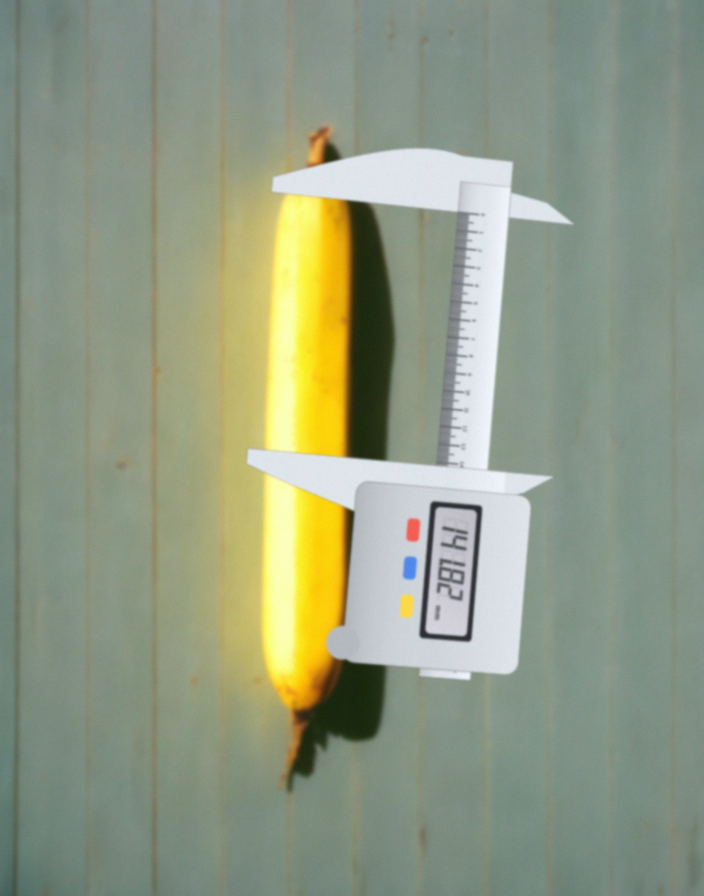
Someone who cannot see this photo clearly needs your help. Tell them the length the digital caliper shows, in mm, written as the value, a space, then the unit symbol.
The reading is 141.82 mm
